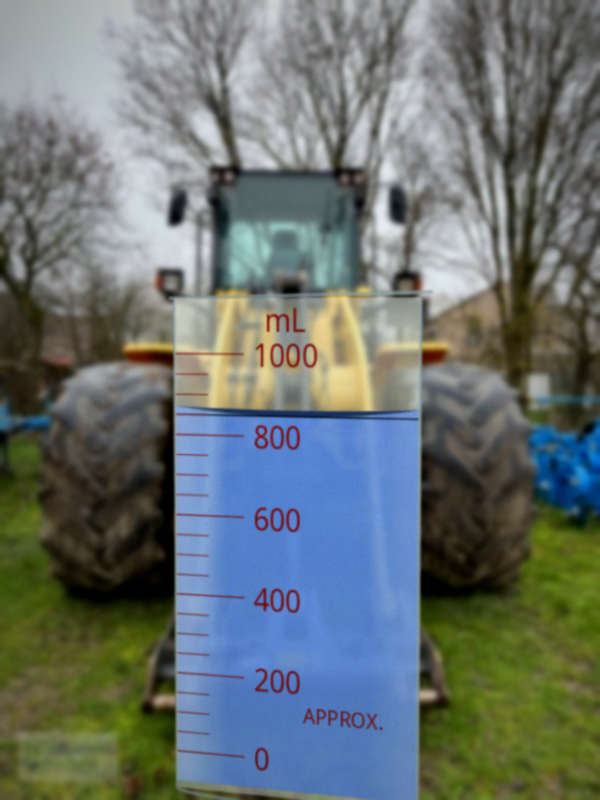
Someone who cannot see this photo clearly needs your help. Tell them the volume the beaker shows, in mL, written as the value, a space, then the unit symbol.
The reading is 850 mL
